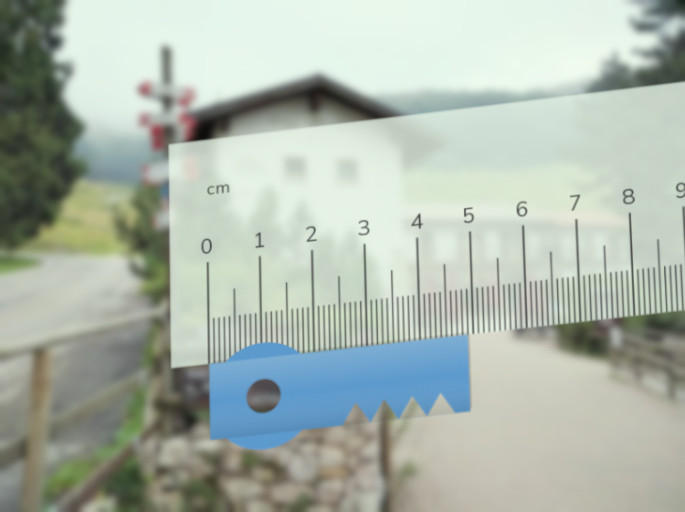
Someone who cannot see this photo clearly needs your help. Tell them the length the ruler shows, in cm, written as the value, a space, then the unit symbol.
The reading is 4.9 cm
